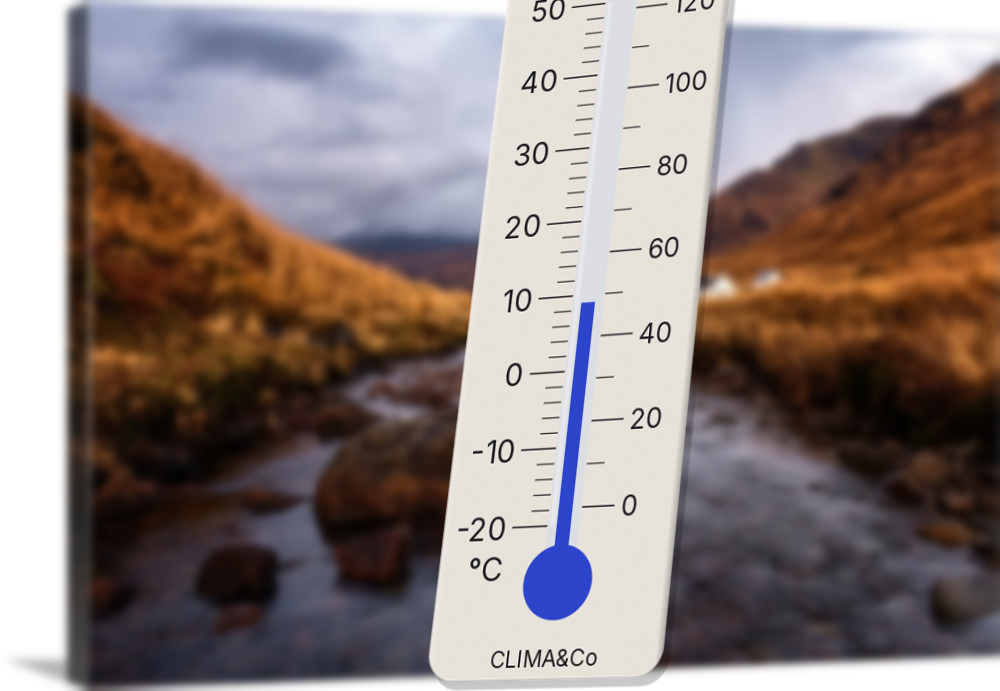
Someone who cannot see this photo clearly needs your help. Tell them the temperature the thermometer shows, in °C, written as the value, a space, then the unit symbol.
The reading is 9 °C
